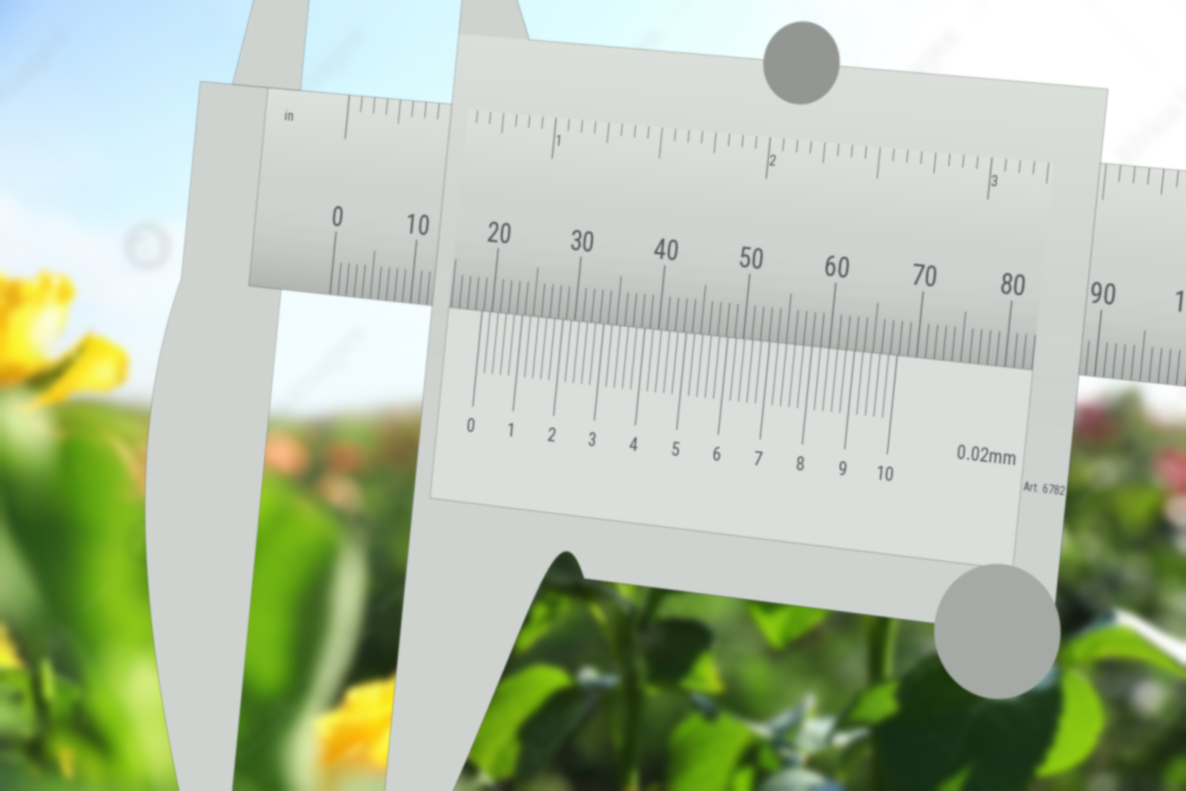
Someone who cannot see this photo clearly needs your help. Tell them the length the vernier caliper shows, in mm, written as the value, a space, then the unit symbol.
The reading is 18.8 mm
